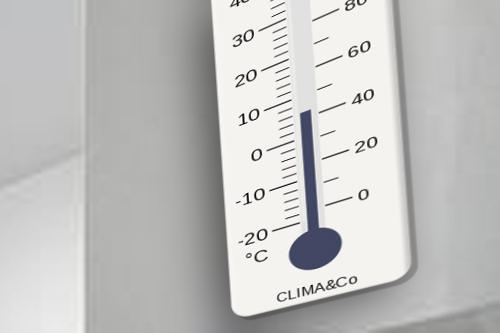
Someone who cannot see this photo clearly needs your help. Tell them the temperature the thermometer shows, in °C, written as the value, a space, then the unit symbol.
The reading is 6 °C
